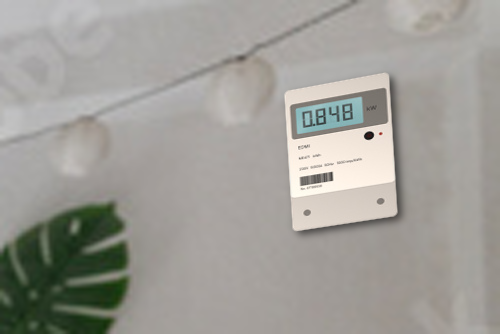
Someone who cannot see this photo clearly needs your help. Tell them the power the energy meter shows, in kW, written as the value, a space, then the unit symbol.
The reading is 0.848 kW
